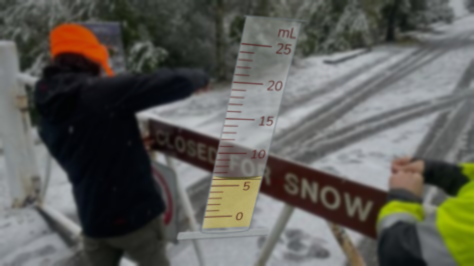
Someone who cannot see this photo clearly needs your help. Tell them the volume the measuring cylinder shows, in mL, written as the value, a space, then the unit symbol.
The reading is 6 mL
